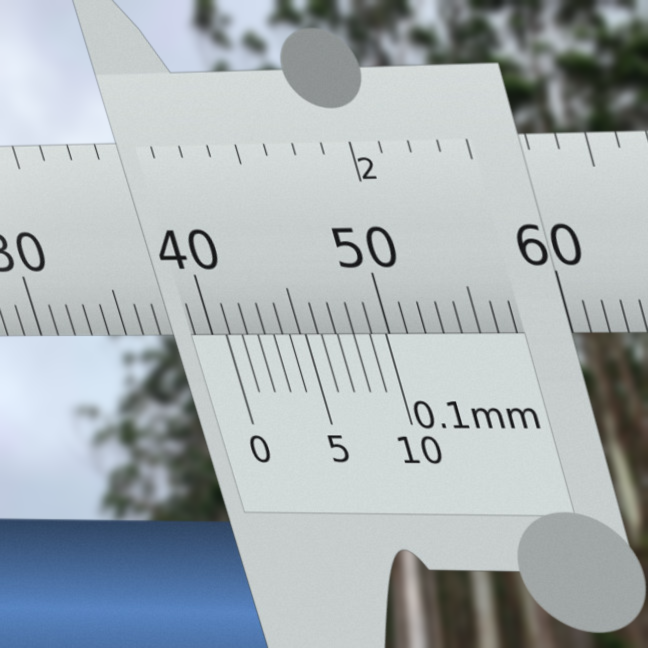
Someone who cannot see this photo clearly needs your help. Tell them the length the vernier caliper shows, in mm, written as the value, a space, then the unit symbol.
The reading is 40.8 mm
